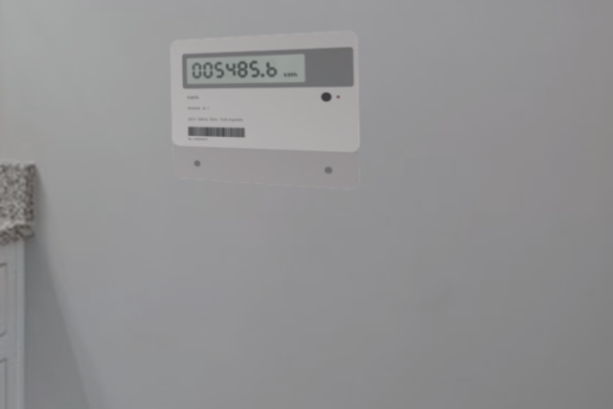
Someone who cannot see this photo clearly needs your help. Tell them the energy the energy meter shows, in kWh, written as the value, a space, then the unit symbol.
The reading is 5485.6 kWh
